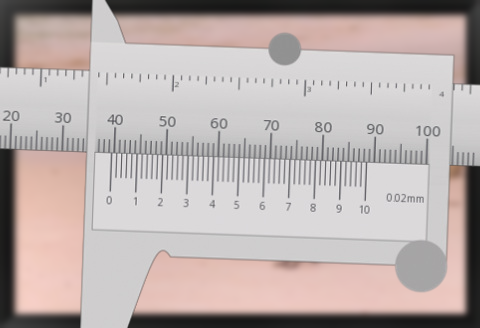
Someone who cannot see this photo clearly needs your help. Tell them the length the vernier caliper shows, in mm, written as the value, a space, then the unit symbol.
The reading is 39.5 mm
